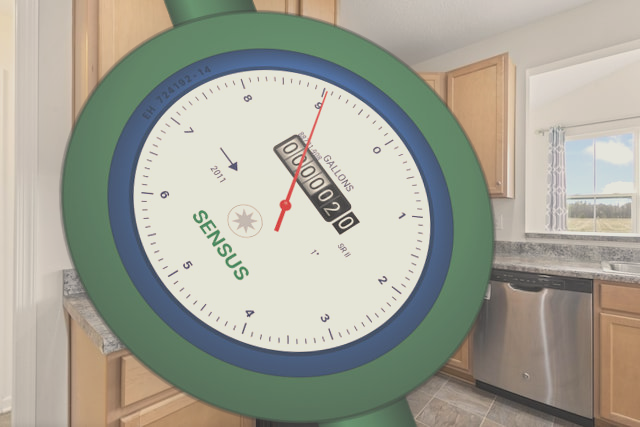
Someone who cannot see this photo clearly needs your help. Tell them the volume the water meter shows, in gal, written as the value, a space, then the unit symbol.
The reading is 19.0 gal
